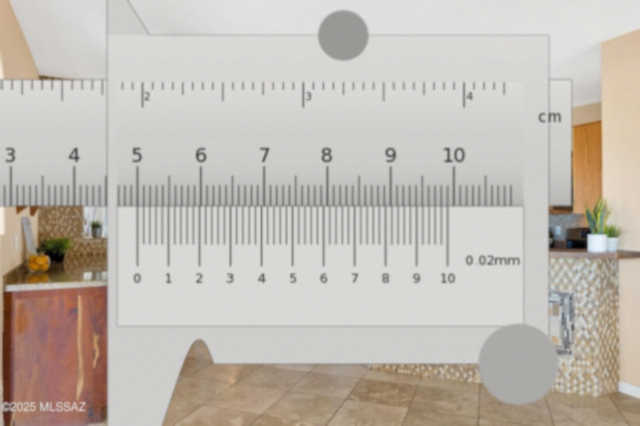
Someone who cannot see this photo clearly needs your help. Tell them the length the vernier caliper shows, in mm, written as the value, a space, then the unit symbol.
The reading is 50.0 mm
